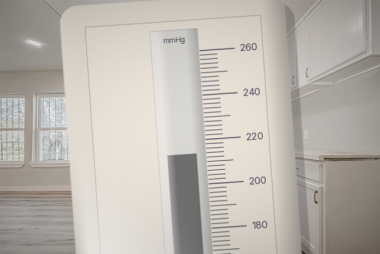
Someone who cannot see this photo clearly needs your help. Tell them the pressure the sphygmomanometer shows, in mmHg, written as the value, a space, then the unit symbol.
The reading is 214 mmHg
